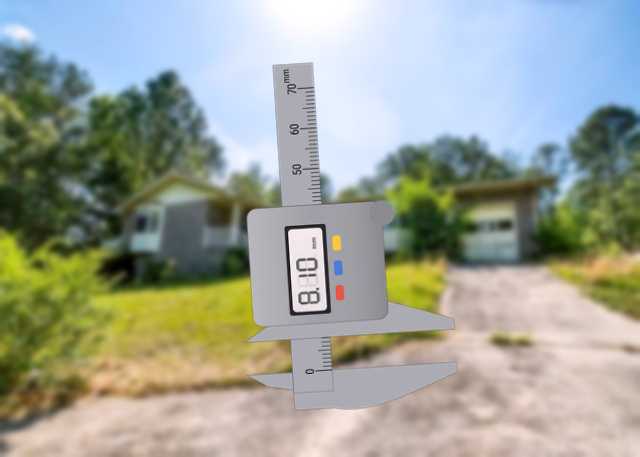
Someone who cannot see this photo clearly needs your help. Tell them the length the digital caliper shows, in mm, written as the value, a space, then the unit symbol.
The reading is 8.10 mm
